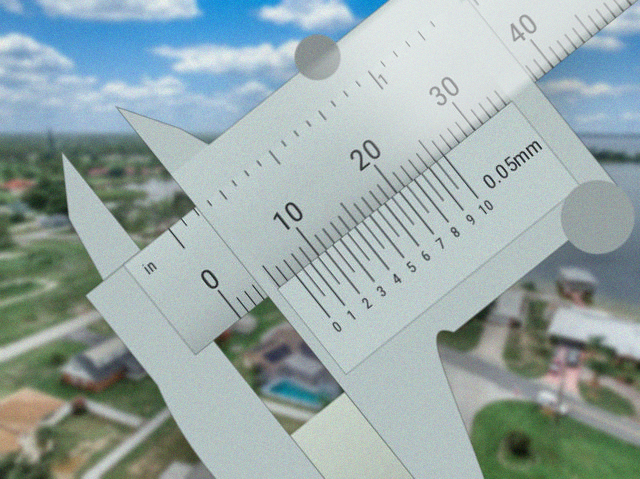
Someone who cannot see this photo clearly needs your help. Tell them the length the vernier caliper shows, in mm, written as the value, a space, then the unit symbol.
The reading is 7.0 mm
